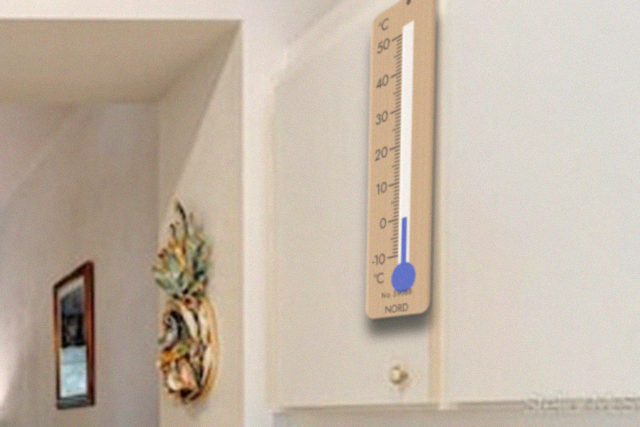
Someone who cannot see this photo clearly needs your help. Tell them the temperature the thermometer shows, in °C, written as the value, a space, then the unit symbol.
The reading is 0 °C
